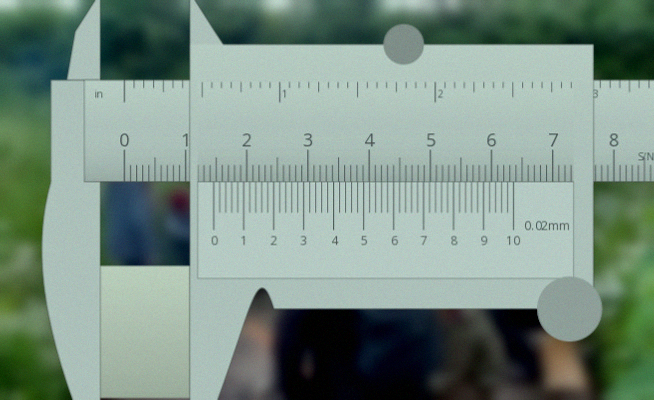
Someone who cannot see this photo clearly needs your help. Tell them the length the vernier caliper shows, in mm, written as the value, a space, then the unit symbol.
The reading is 14.6 mm
